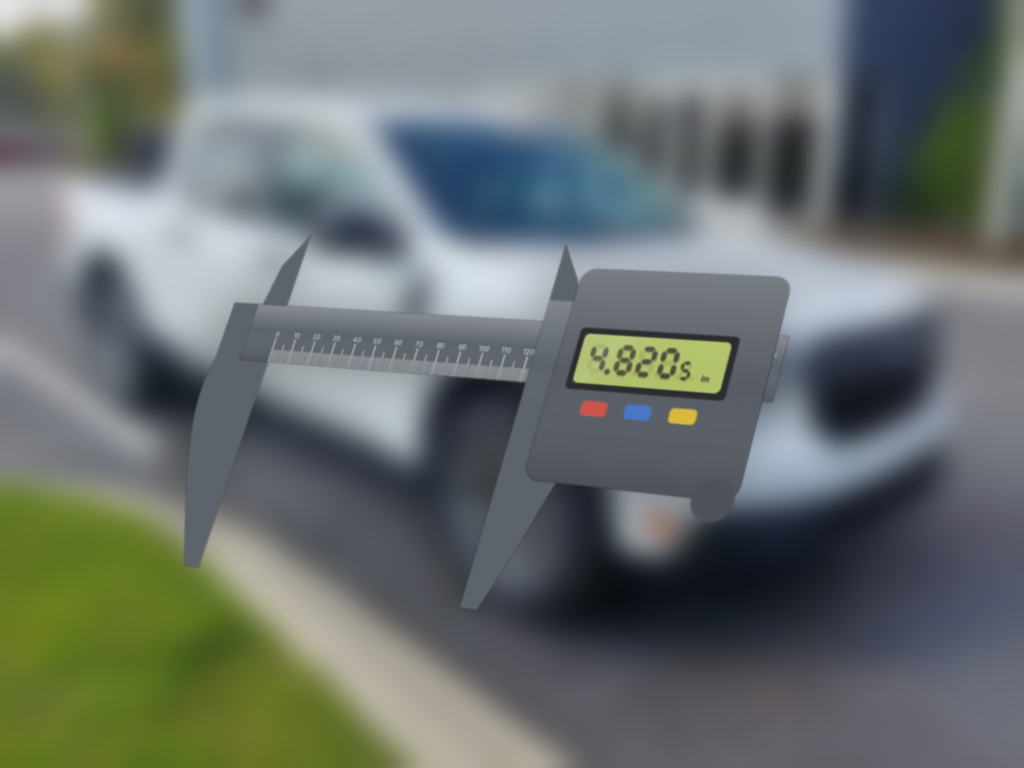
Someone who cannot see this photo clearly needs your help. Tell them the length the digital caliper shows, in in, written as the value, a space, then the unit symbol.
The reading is 4.8205 in
